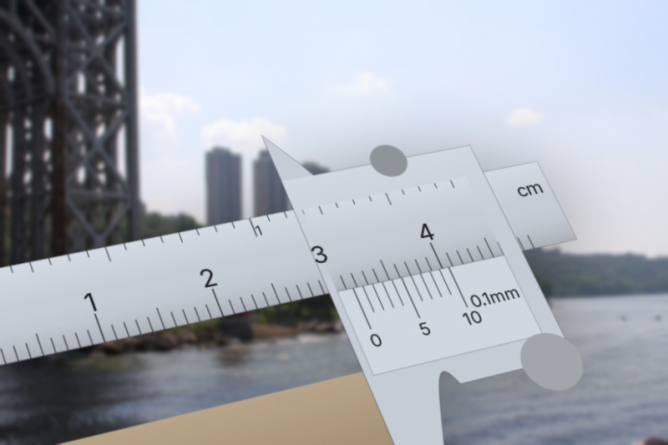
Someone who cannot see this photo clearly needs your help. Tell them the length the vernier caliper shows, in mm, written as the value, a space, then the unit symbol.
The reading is 31.6 mm
